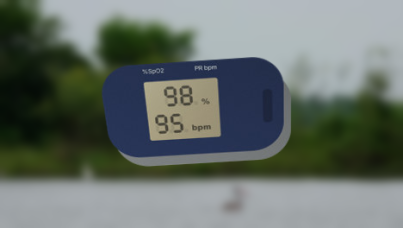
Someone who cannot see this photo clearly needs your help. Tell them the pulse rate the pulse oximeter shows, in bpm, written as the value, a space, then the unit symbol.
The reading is 95 bpm
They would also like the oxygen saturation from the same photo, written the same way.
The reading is 98 %
